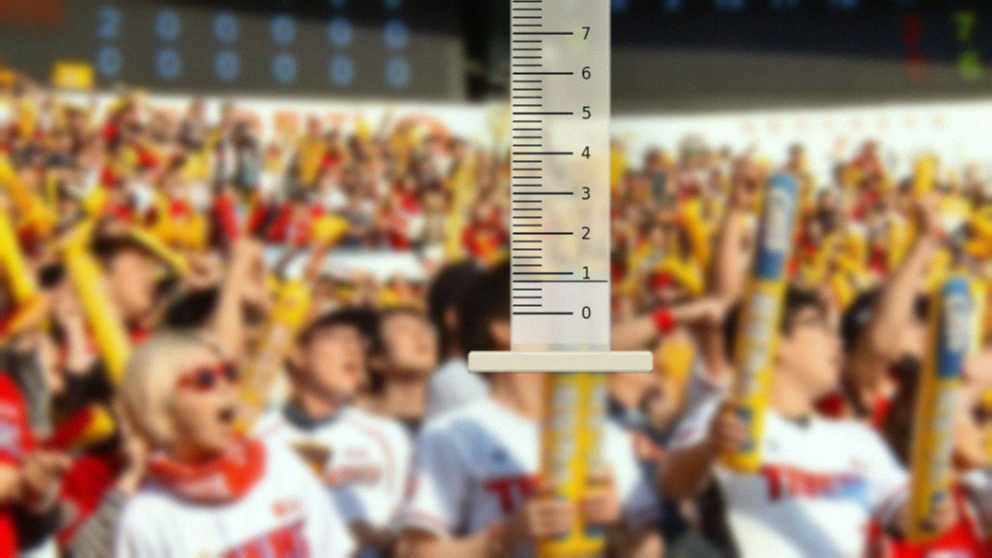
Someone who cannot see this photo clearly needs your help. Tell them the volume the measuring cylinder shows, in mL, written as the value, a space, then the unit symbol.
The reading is 0.8 mL
